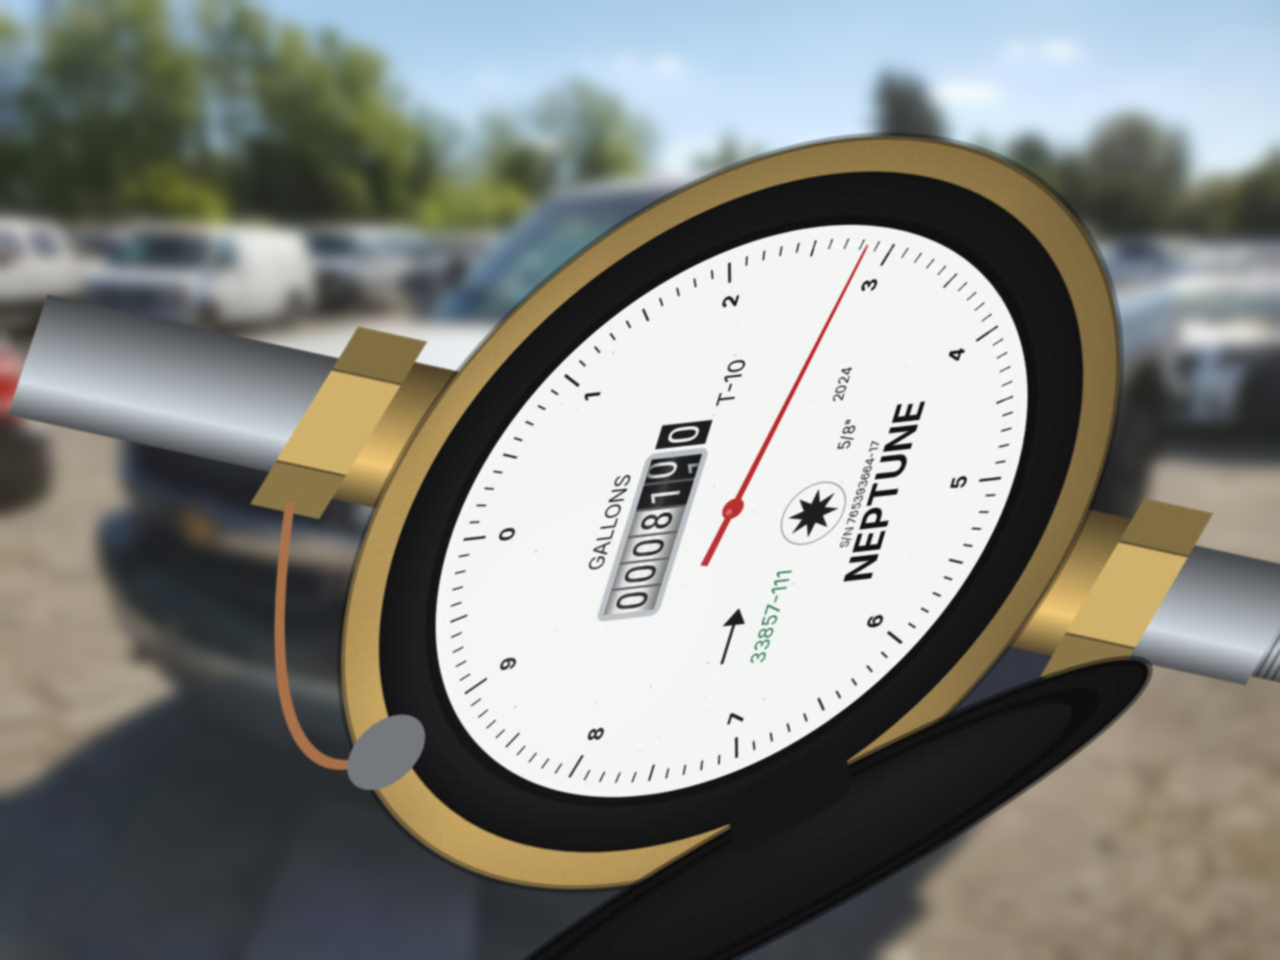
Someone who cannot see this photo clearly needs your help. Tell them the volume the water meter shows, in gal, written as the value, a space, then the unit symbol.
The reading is 8102.8 gal
